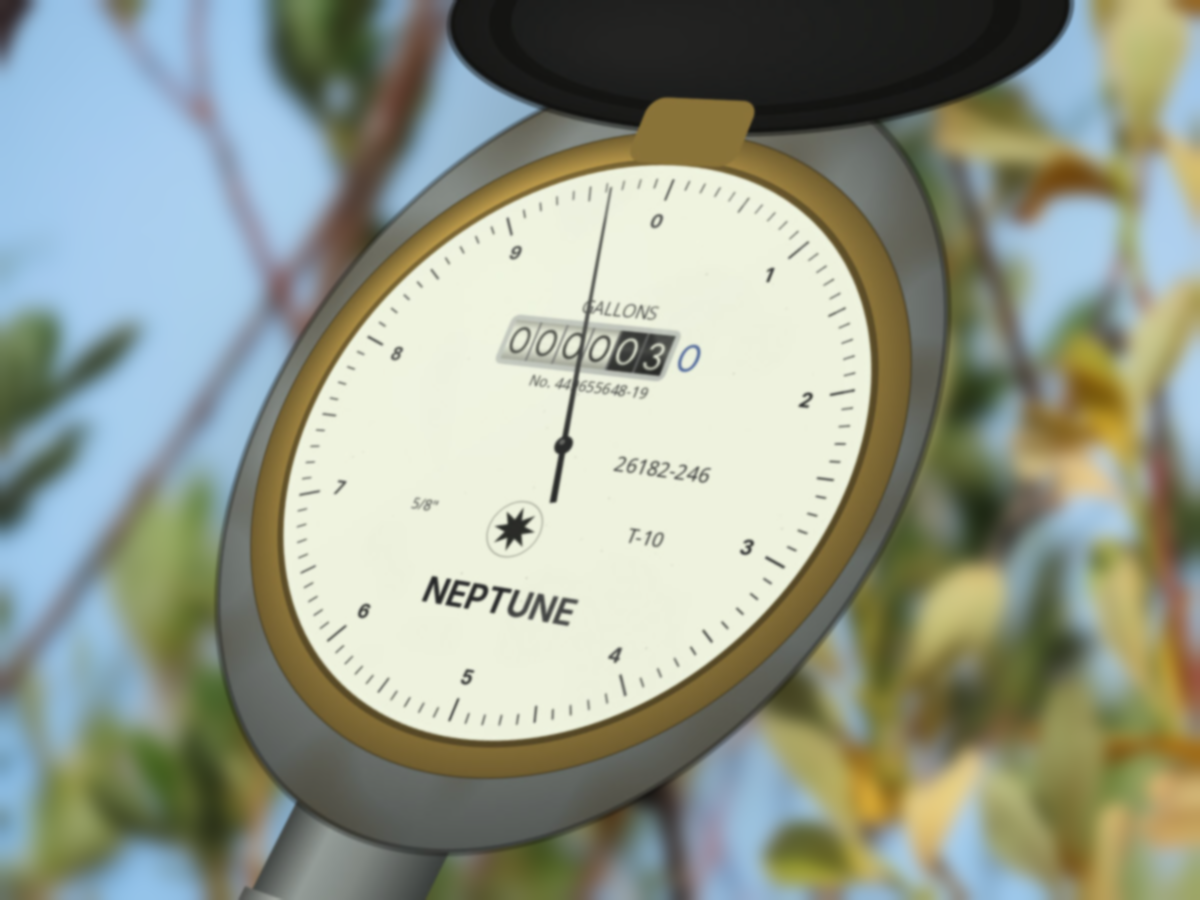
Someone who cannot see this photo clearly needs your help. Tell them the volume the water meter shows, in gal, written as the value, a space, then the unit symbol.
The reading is 29.6 gal
